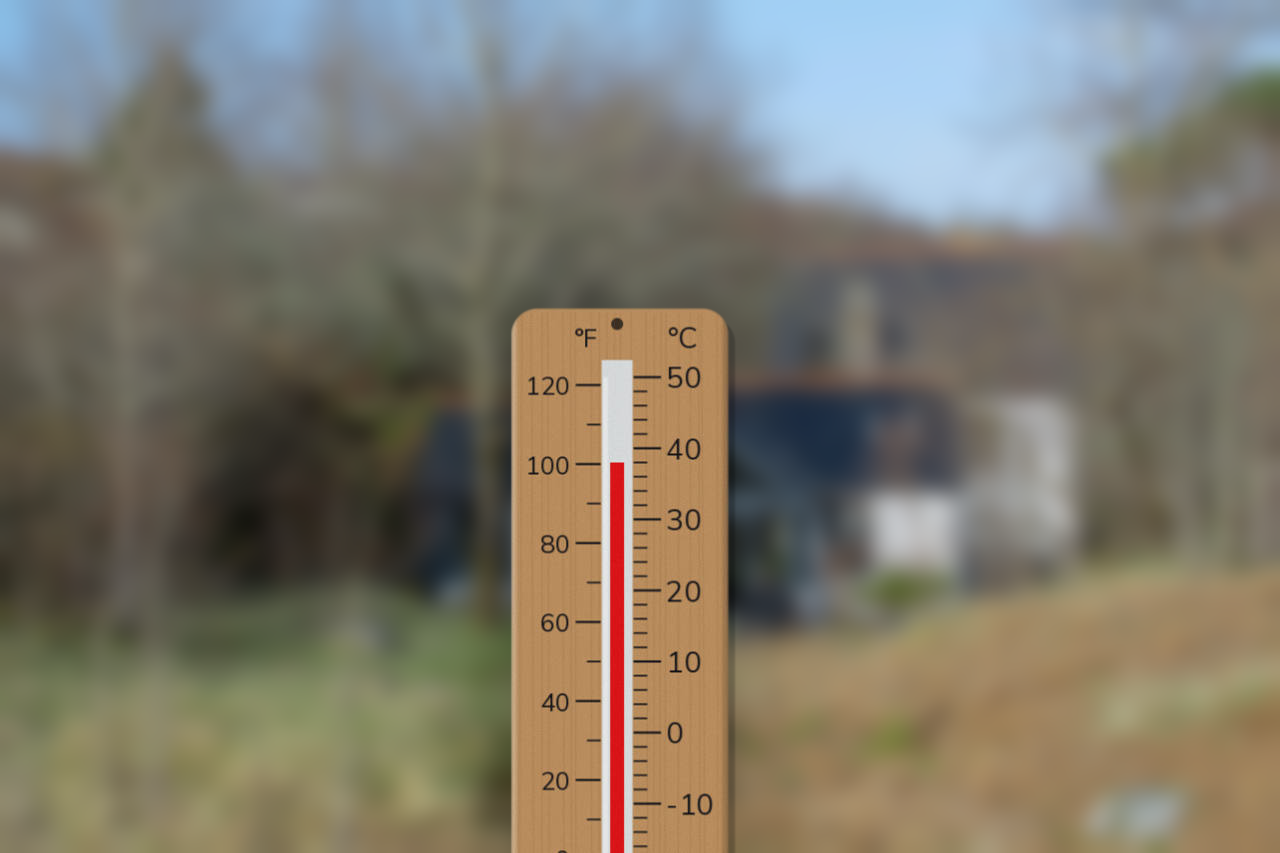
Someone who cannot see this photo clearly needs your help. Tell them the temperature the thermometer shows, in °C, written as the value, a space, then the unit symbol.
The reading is 38 °C
